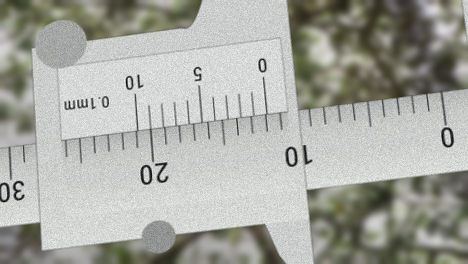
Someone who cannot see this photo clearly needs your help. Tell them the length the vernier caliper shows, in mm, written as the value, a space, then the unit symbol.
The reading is 11.9 mm
